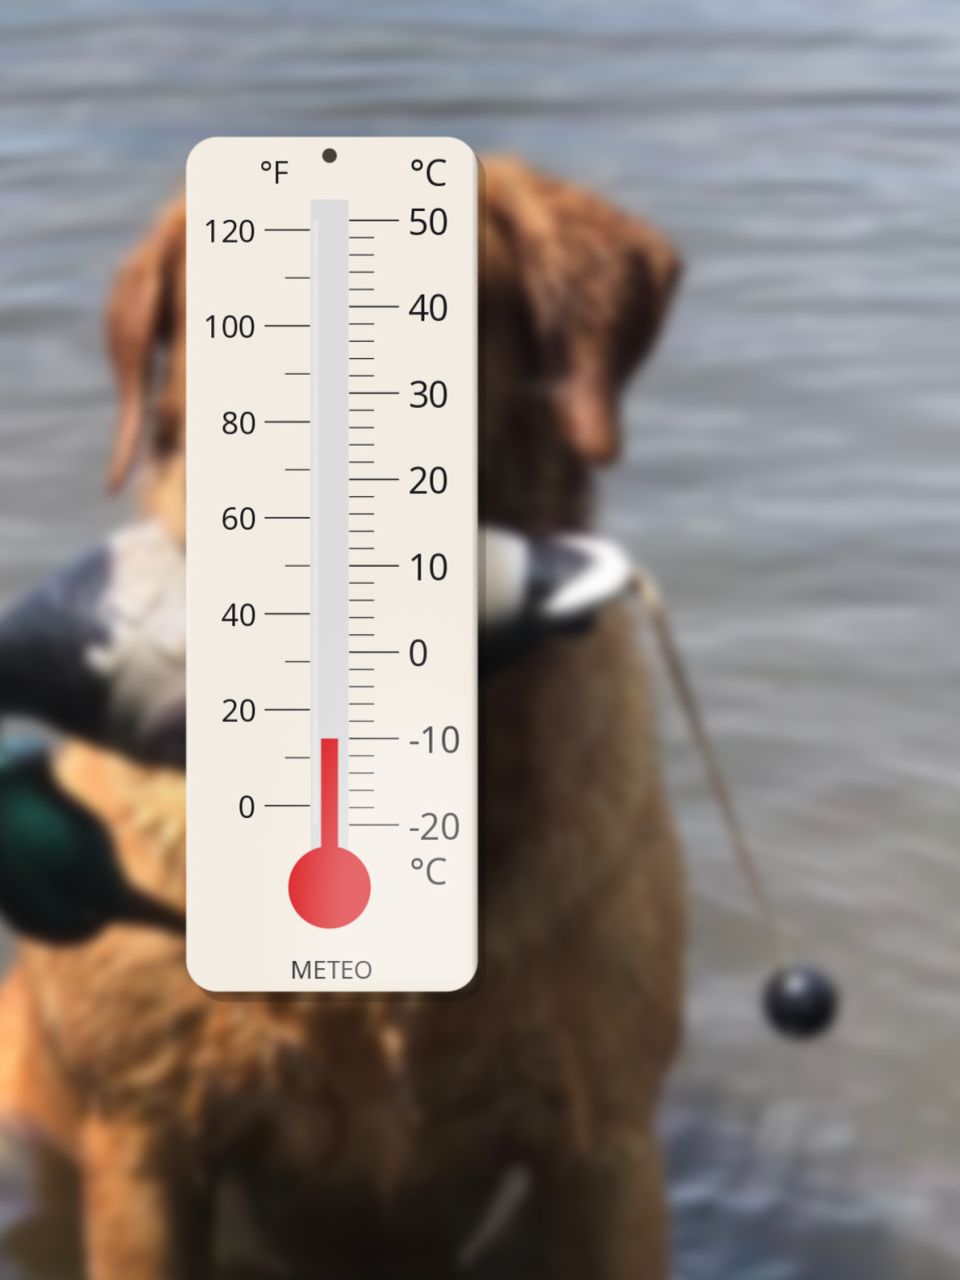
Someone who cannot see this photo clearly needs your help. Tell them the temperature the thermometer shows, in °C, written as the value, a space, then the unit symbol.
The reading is -10 °C
